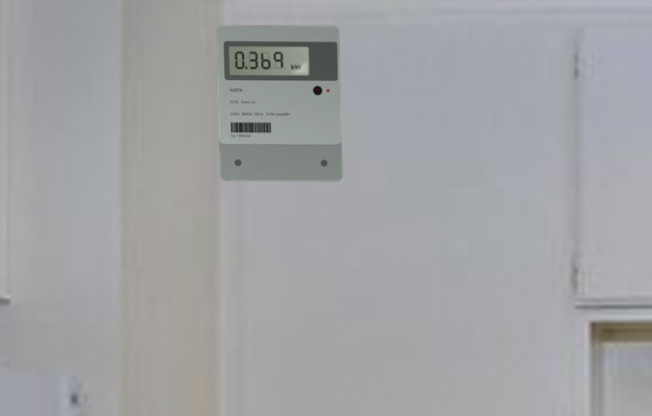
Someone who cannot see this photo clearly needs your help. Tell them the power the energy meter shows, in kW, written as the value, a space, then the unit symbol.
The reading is 0.369 kW
